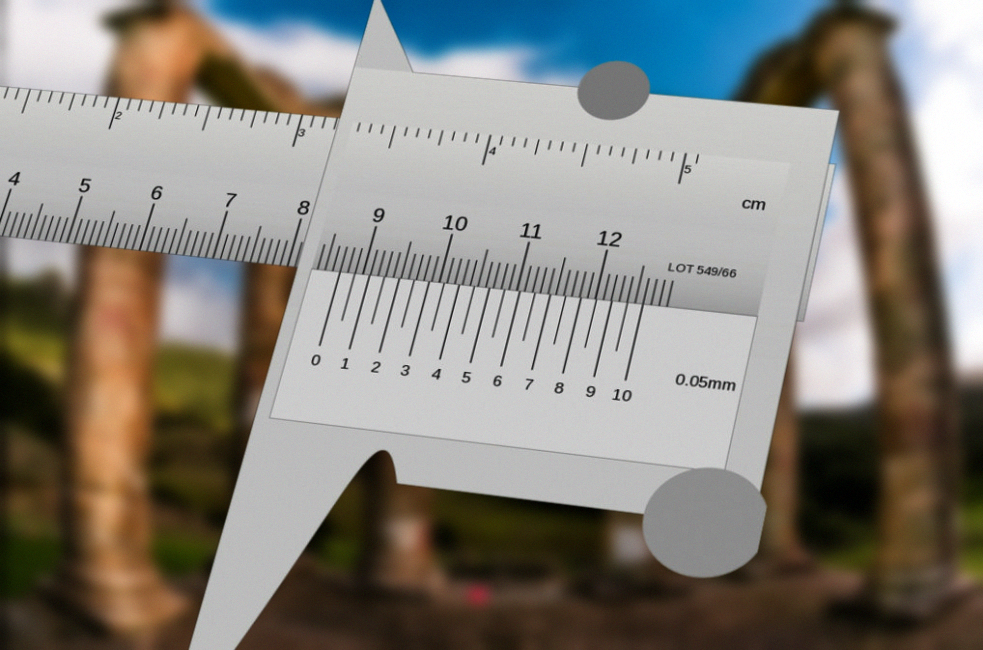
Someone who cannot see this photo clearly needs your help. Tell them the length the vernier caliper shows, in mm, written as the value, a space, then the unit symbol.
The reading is 87.0 mm
